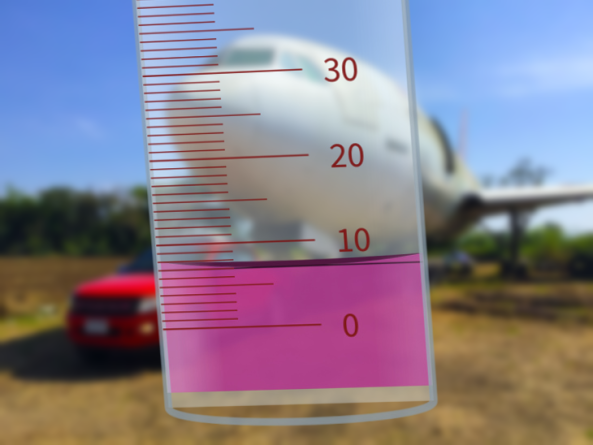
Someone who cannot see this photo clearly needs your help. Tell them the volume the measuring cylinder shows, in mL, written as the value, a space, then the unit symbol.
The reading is 7 mL
